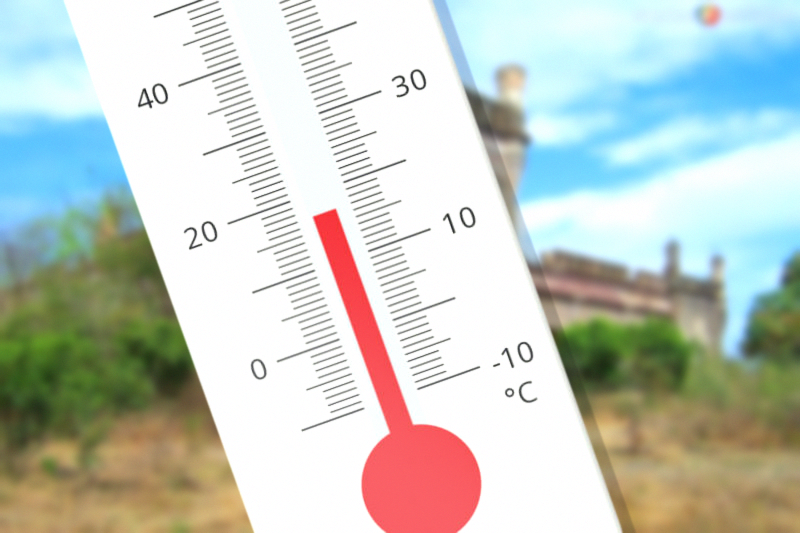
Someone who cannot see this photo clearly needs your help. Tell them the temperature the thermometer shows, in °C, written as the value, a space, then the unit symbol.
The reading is 17 °C
